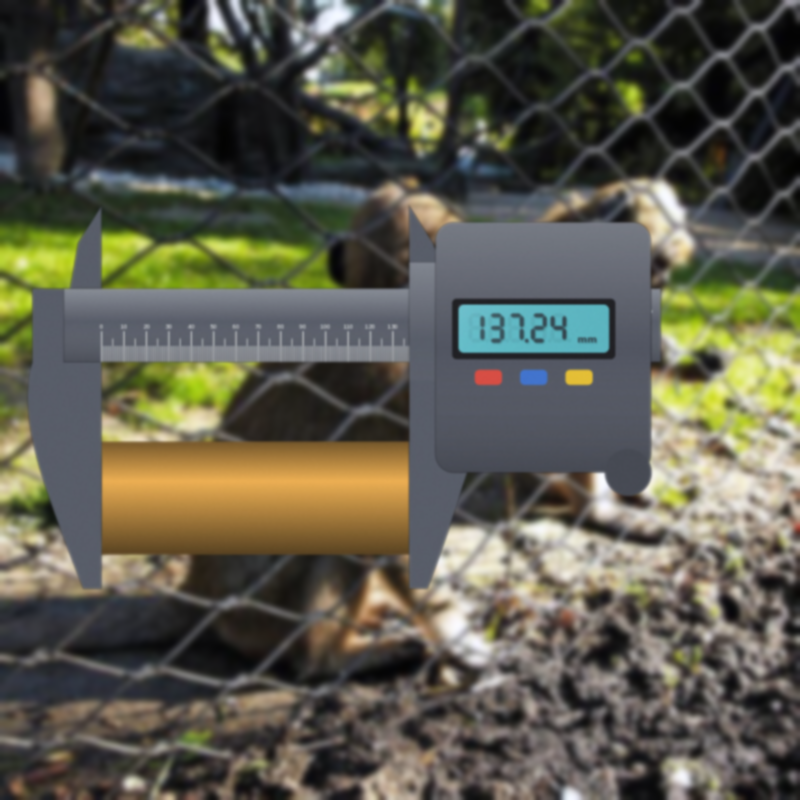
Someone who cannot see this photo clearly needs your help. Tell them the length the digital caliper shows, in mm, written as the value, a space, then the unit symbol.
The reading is 137.24 mm
